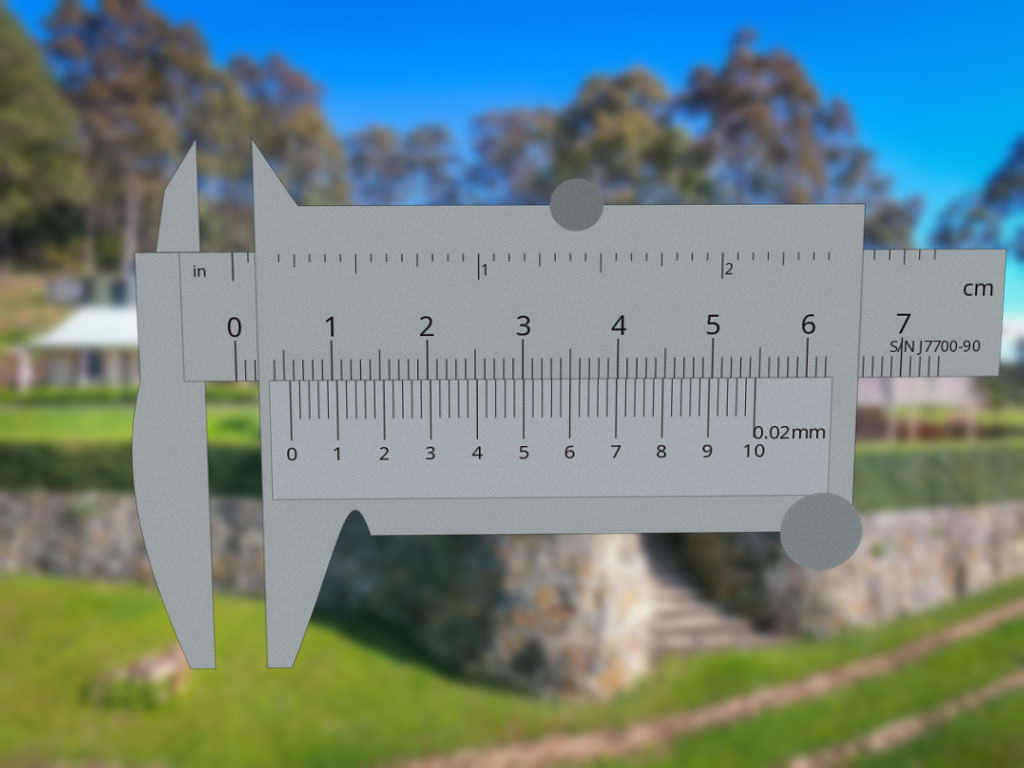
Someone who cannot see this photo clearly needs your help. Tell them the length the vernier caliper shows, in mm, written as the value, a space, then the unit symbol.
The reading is 5.6 mm
